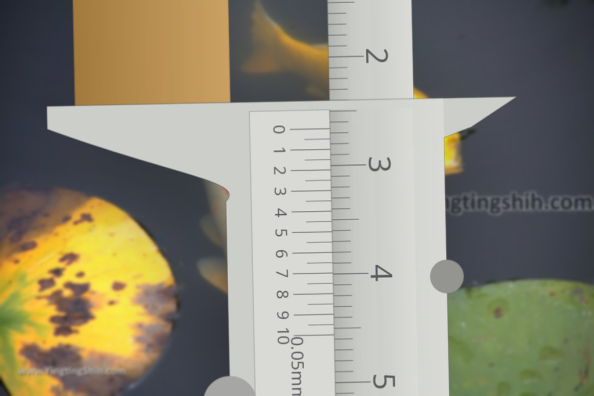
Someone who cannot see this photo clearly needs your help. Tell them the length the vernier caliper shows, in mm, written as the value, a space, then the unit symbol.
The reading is 26.6 mm
